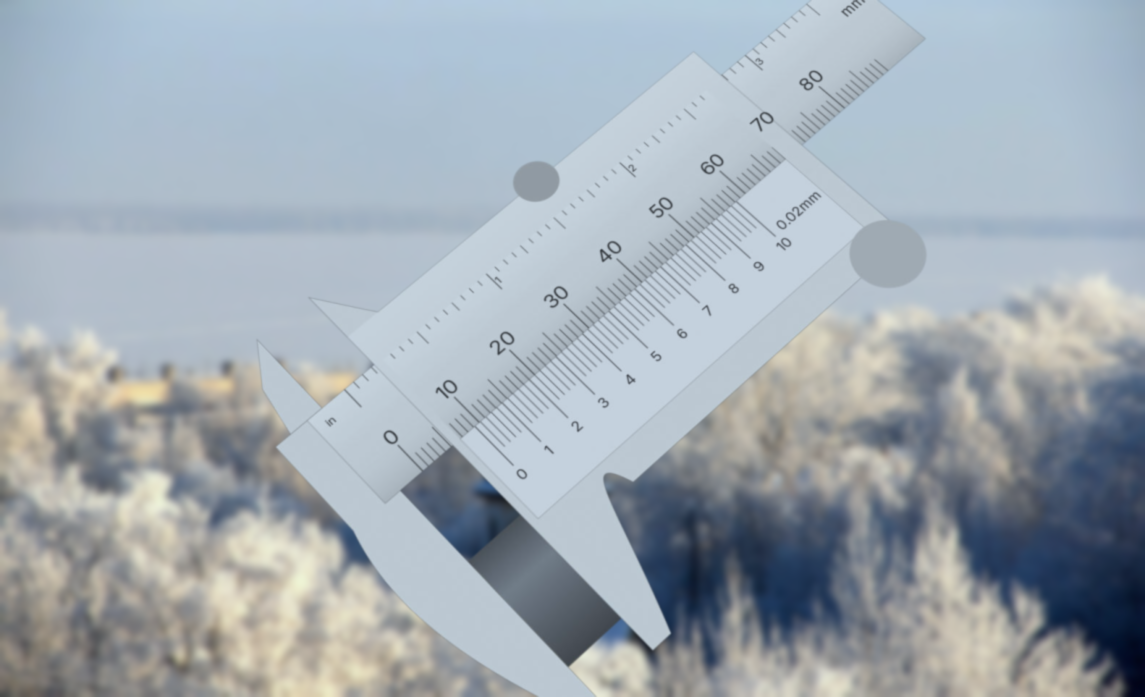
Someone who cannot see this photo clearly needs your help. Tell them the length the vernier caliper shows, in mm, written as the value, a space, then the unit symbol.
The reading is 9.2 mm
